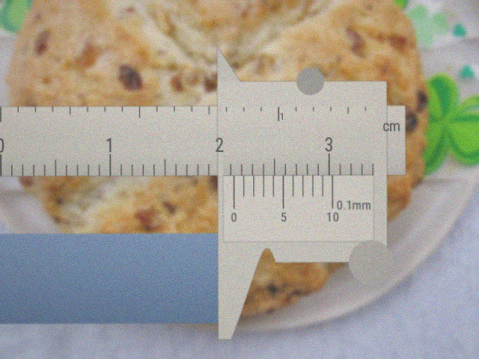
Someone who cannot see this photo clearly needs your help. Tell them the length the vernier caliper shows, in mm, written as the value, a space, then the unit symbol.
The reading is 21.3 mm
